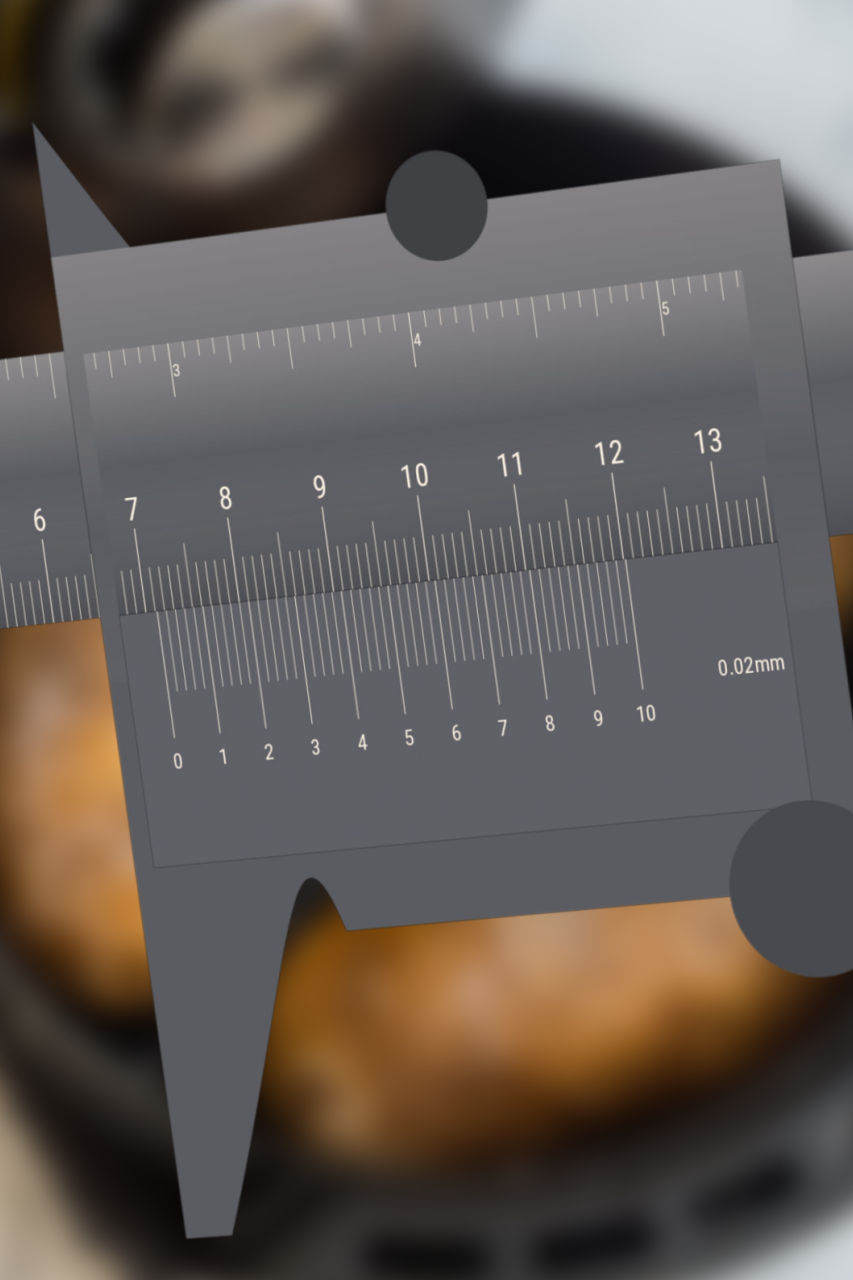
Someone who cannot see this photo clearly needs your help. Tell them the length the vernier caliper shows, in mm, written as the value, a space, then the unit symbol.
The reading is 71.2 mm
